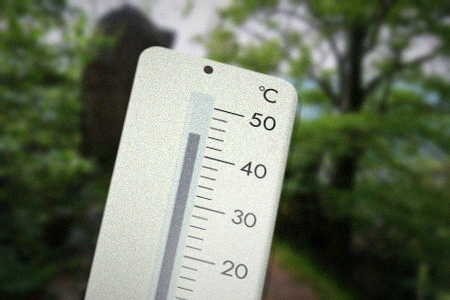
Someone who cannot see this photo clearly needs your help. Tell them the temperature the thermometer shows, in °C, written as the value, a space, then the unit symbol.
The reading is 44 °C
